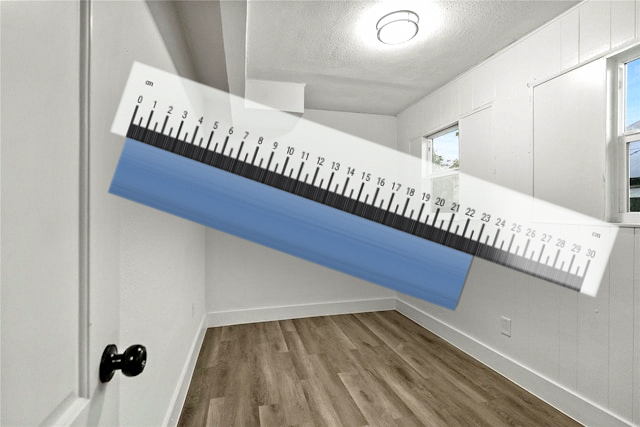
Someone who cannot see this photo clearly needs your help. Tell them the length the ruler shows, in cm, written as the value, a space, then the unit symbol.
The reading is 23 cm
